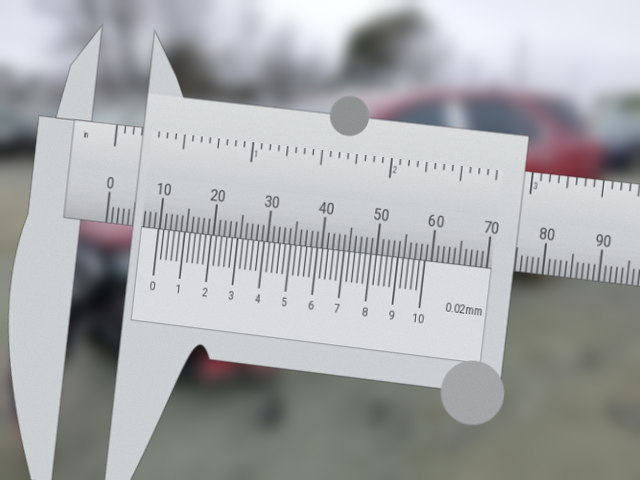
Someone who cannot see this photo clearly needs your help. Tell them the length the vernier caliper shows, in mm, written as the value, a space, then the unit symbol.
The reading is 9.8 mm
